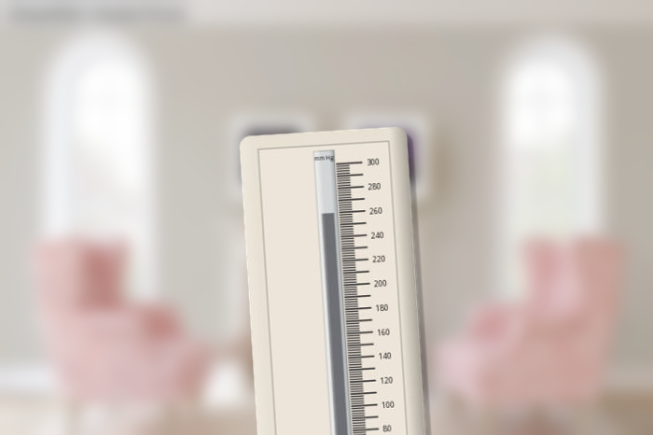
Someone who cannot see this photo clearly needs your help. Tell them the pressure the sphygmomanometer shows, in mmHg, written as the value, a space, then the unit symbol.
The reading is 260 mmHg
